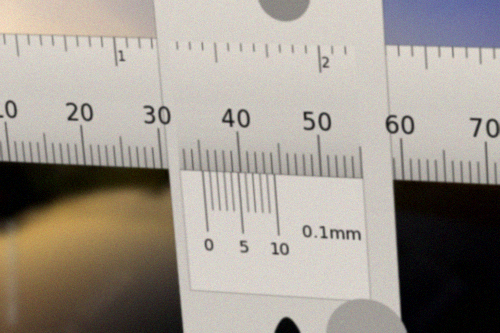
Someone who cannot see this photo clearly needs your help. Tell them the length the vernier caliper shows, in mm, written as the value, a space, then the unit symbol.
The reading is 35.2 mm
